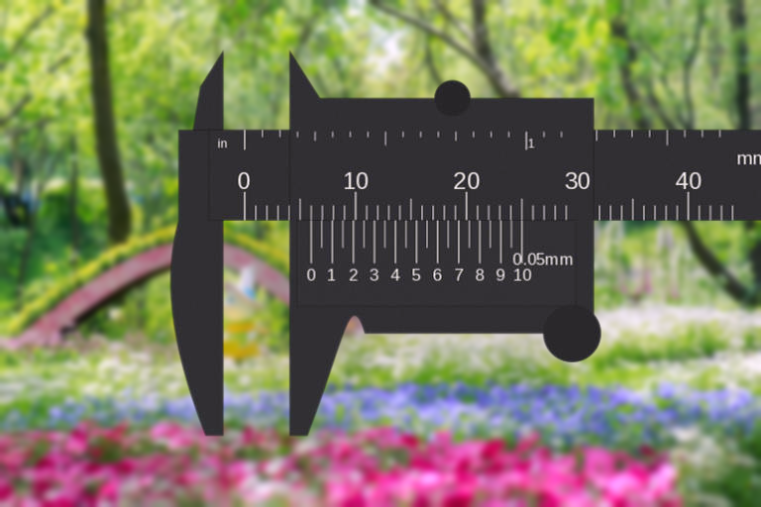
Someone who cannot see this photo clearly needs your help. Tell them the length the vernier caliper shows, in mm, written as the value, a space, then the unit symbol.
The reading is 6.0 mm
